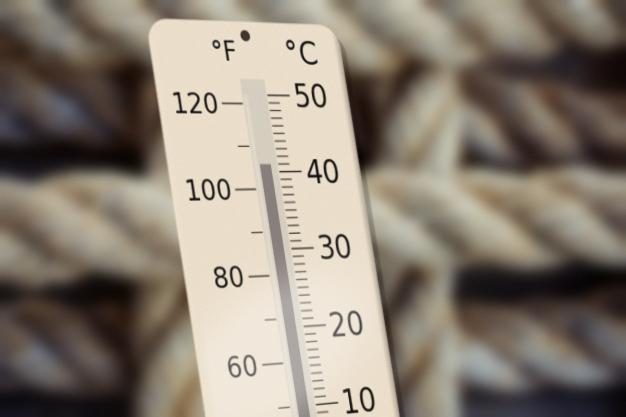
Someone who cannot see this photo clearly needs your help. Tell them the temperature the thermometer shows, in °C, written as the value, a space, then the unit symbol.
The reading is 41 °C
